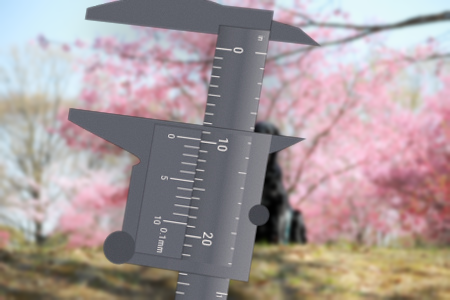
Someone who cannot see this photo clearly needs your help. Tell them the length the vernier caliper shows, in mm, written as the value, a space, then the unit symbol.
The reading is 9.8 mm
